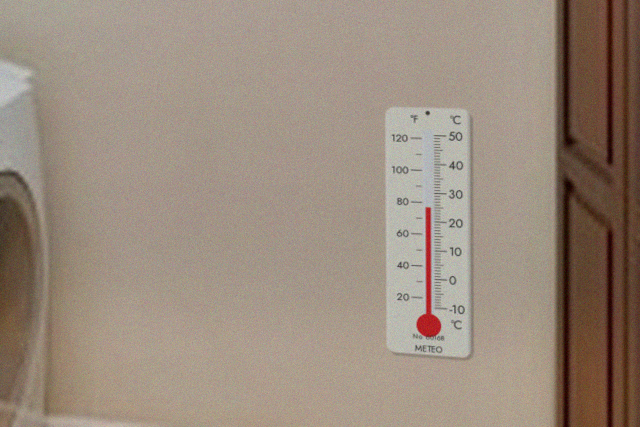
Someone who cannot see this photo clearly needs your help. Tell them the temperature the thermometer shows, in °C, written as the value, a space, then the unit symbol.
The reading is 25 °C
